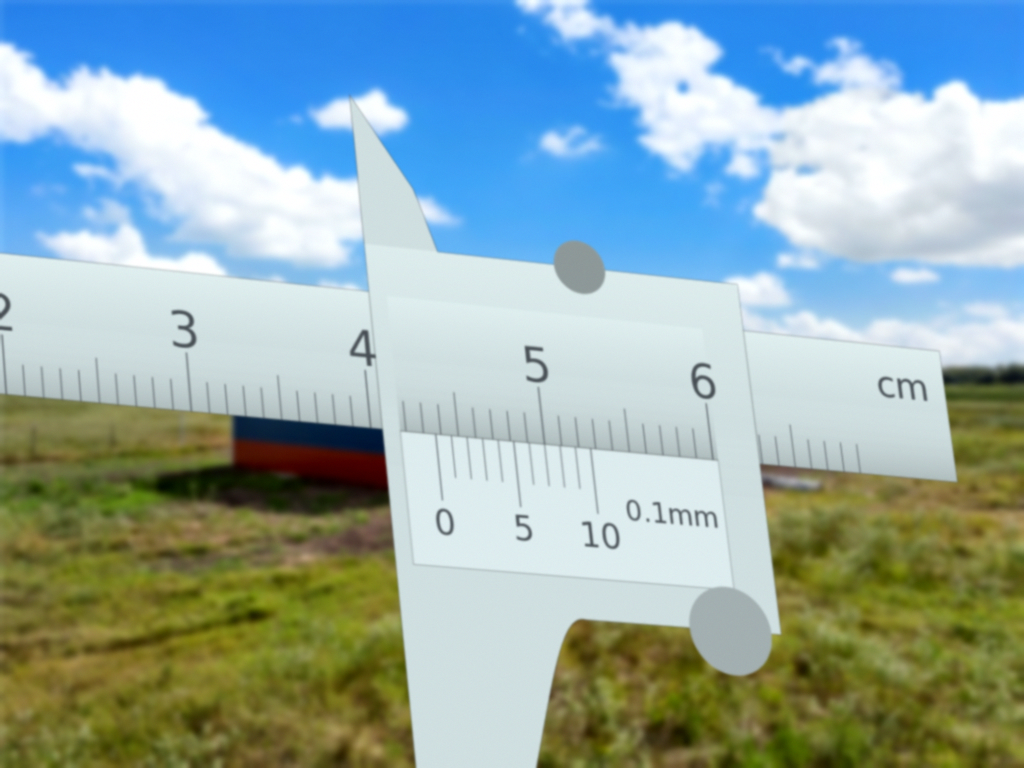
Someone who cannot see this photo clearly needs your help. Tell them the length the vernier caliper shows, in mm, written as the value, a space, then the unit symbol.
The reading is 43.7 mm
